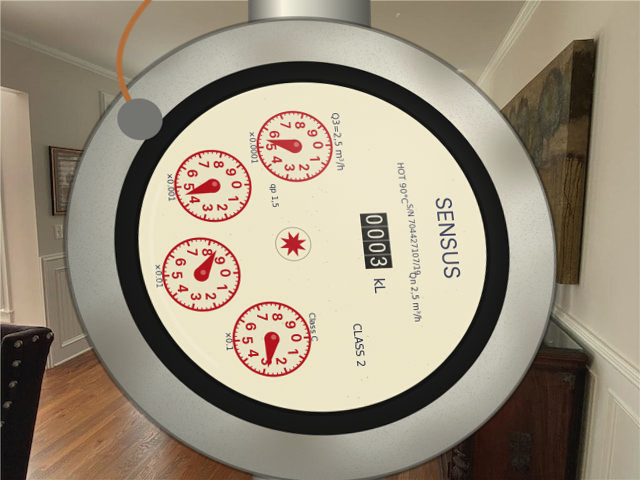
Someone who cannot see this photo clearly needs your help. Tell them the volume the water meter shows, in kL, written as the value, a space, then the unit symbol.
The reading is 3.2845 kL
